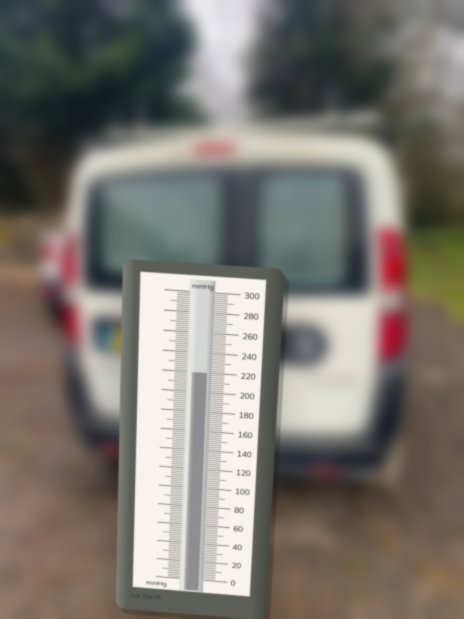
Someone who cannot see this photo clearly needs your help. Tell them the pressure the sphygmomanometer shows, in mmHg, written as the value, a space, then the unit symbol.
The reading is 220 mmHg
